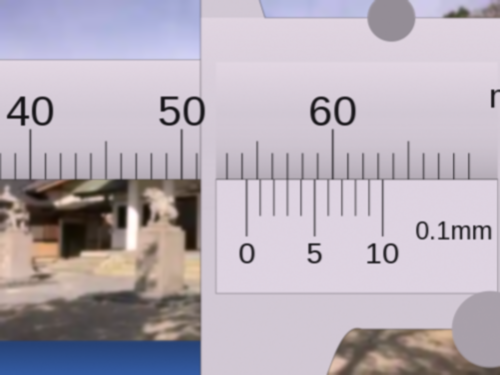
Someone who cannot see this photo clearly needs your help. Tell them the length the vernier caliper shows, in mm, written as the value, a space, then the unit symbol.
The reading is 54.3 mm
